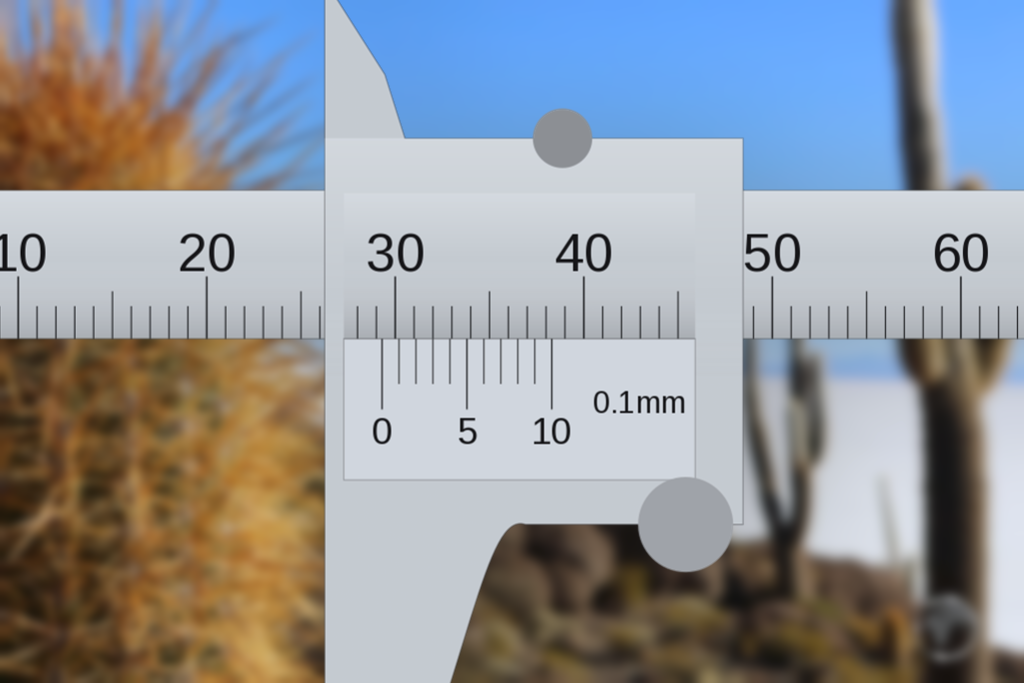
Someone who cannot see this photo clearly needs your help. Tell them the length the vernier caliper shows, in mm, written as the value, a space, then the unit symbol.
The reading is 29.3 mm
